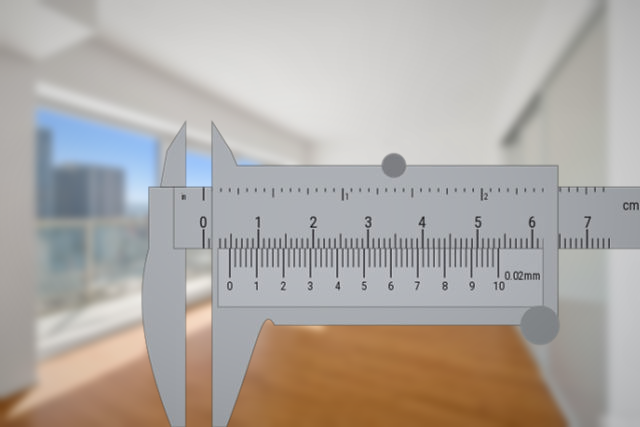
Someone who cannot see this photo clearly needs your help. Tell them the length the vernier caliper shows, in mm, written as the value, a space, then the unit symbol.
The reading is 4.8 mm
